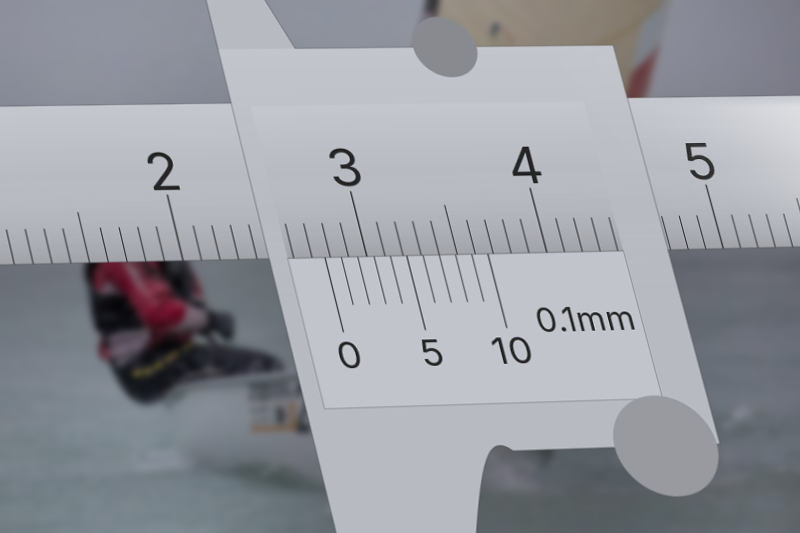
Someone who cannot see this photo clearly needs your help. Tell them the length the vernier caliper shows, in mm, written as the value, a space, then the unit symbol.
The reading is 27.7 mm
